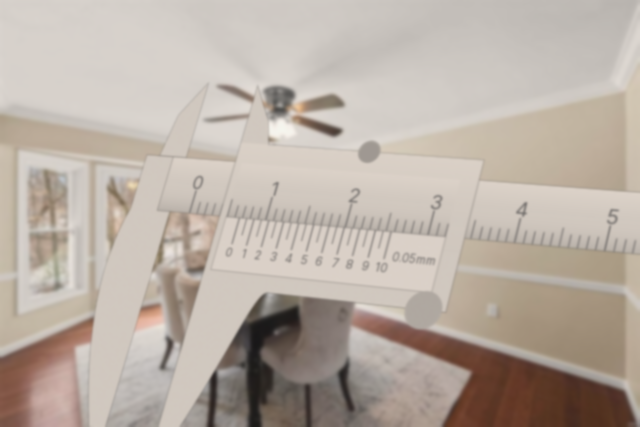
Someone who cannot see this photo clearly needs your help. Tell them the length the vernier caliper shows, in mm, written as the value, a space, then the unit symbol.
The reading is 6.6 mm
